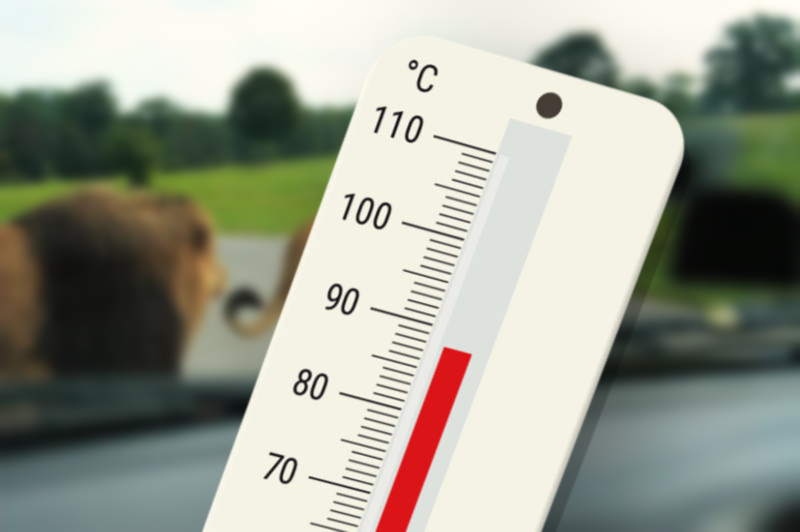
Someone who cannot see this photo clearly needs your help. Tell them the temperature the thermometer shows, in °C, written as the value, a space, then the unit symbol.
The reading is 88 °C
